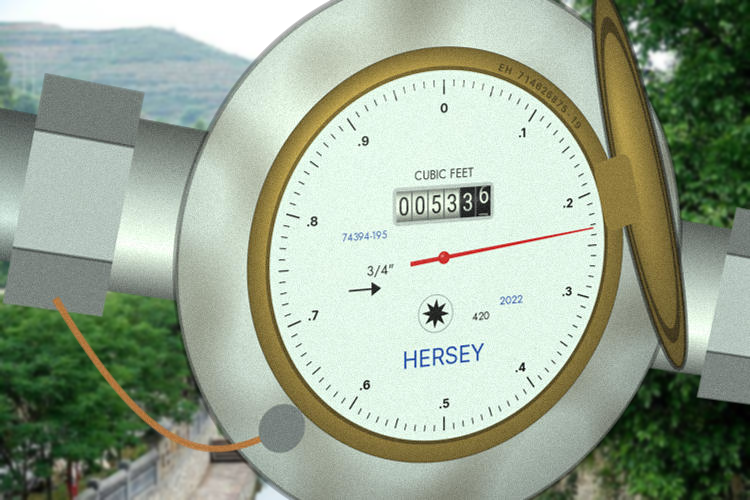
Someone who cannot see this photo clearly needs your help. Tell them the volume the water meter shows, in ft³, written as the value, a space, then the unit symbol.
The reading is 5336.23 ft³
